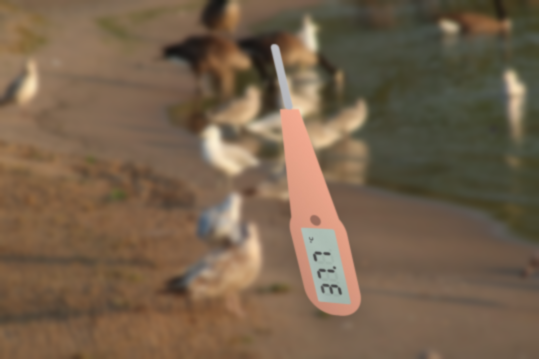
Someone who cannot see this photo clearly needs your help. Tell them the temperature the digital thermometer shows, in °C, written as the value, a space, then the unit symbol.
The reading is 37.7 °C
